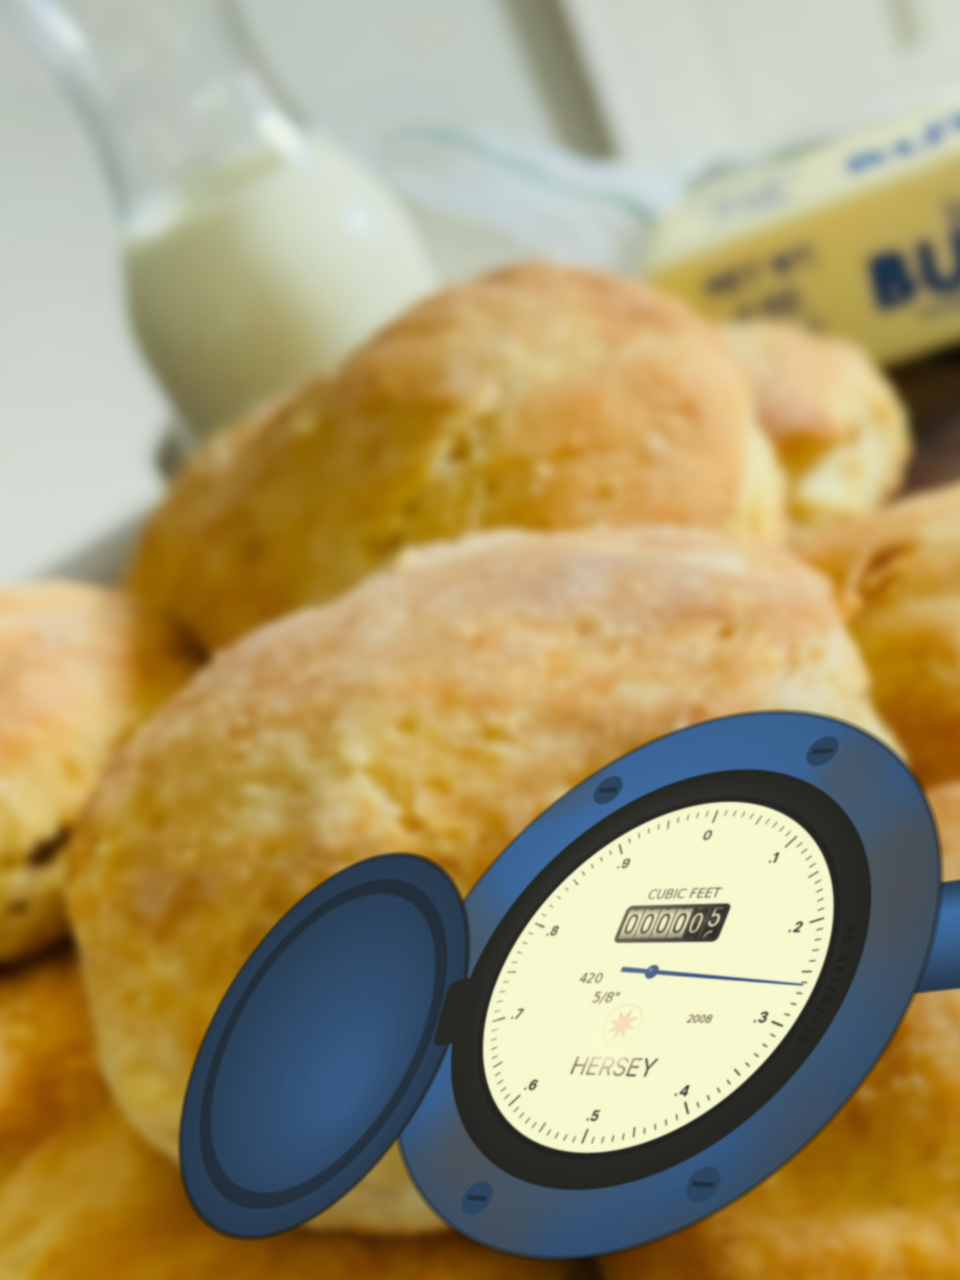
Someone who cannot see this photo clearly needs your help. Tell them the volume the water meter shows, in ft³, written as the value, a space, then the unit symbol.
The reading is 5.26 ft³
